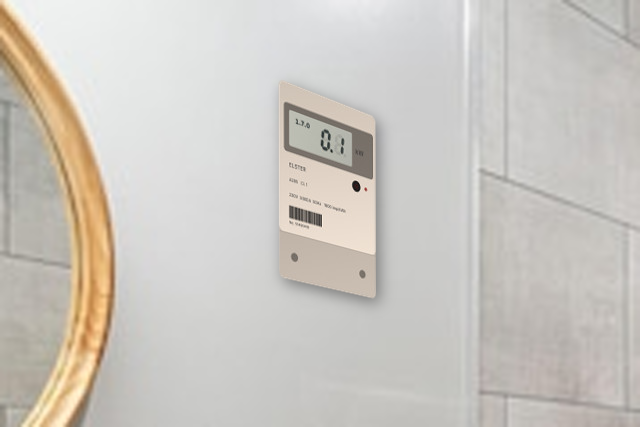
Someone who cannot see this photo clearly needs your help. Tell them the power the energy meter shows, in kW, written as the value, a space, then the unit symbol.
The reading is 0.1 kW
